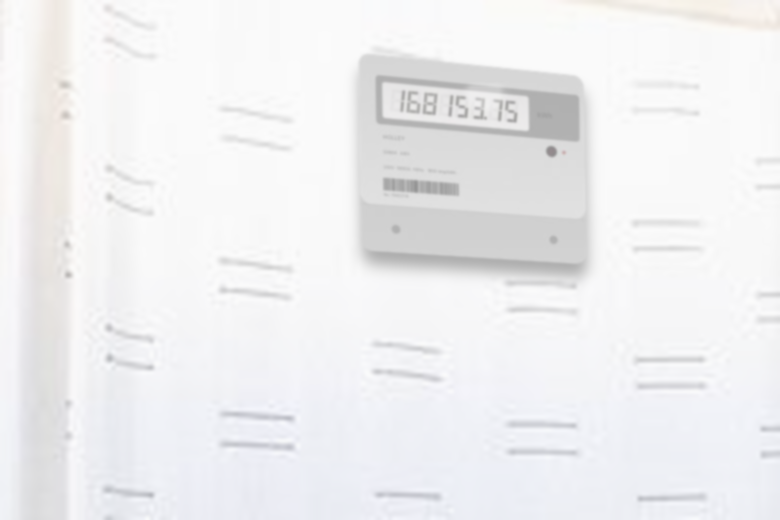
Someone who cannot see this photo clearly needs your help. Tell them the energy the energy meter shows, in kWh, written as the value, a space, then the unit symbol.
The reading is 168153.75 kWh
